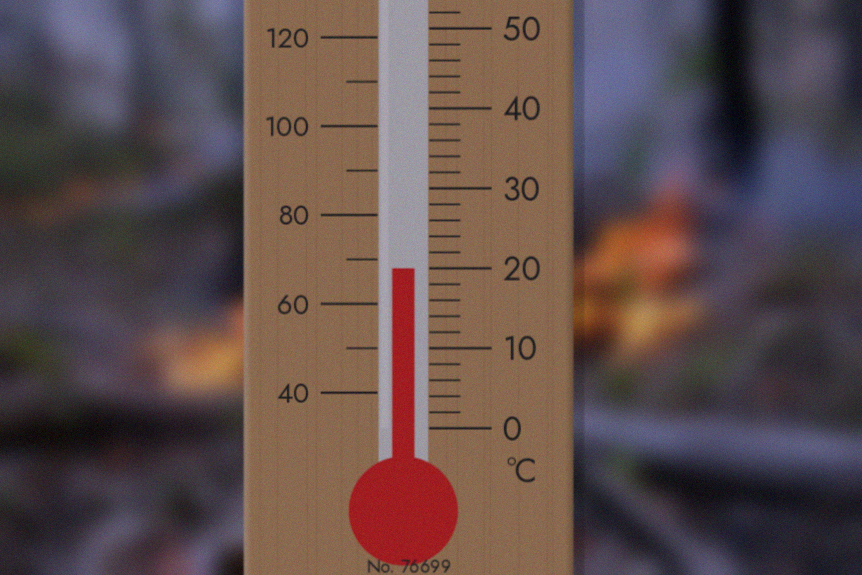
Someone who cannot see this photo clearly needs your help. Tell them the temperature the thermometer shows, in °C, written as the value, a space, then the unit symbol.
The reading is 20 °C
